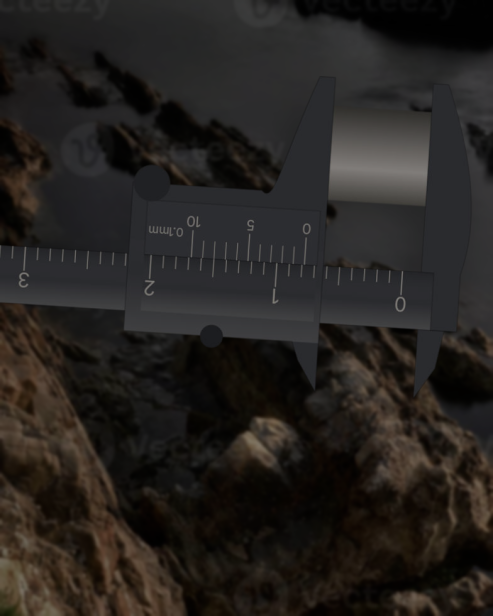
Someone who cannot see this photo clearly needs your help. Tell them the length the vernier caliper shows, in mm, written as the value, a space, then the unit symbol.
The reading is 7.8 mm
